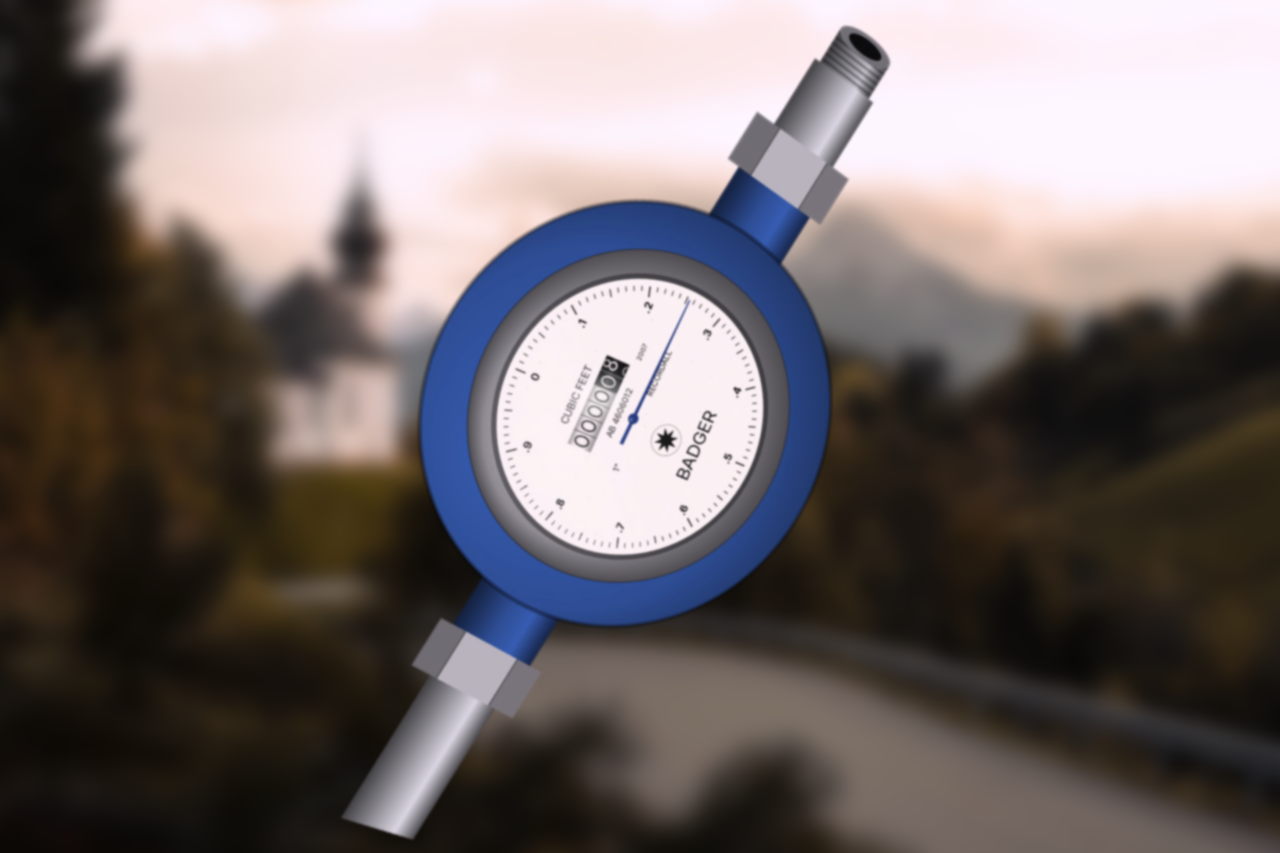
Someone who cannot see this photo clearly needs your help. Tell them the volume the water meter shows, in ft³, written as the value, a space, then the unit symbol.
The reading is 8.25 ft³
